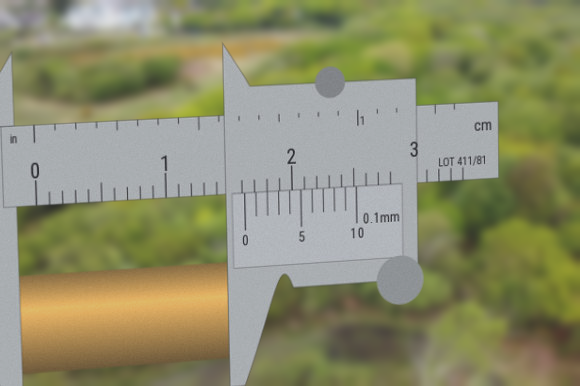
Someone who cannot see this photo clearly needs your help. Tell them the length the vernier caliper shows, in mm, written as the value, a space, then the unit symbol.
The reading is 16.2 mm
